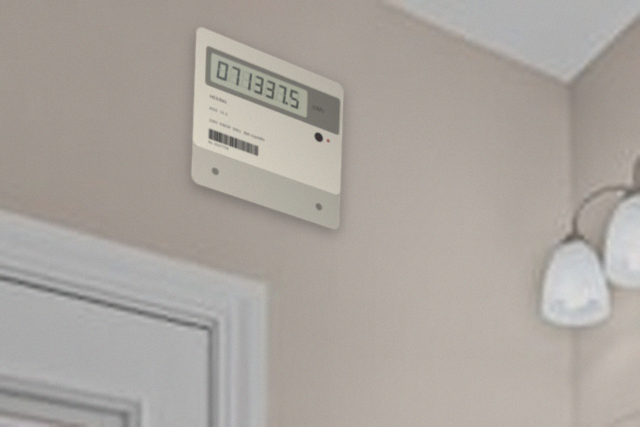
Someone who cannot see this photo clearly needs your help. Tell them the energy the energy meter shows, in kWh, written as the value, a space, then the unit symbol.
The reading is 71337.5 kWh
